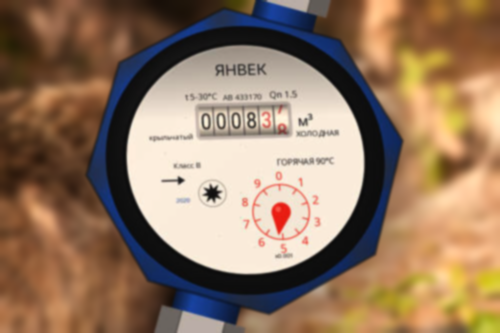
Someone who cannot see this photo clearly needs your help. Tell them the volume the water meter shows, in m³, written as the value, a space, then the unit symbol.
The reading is 8.375 m³
